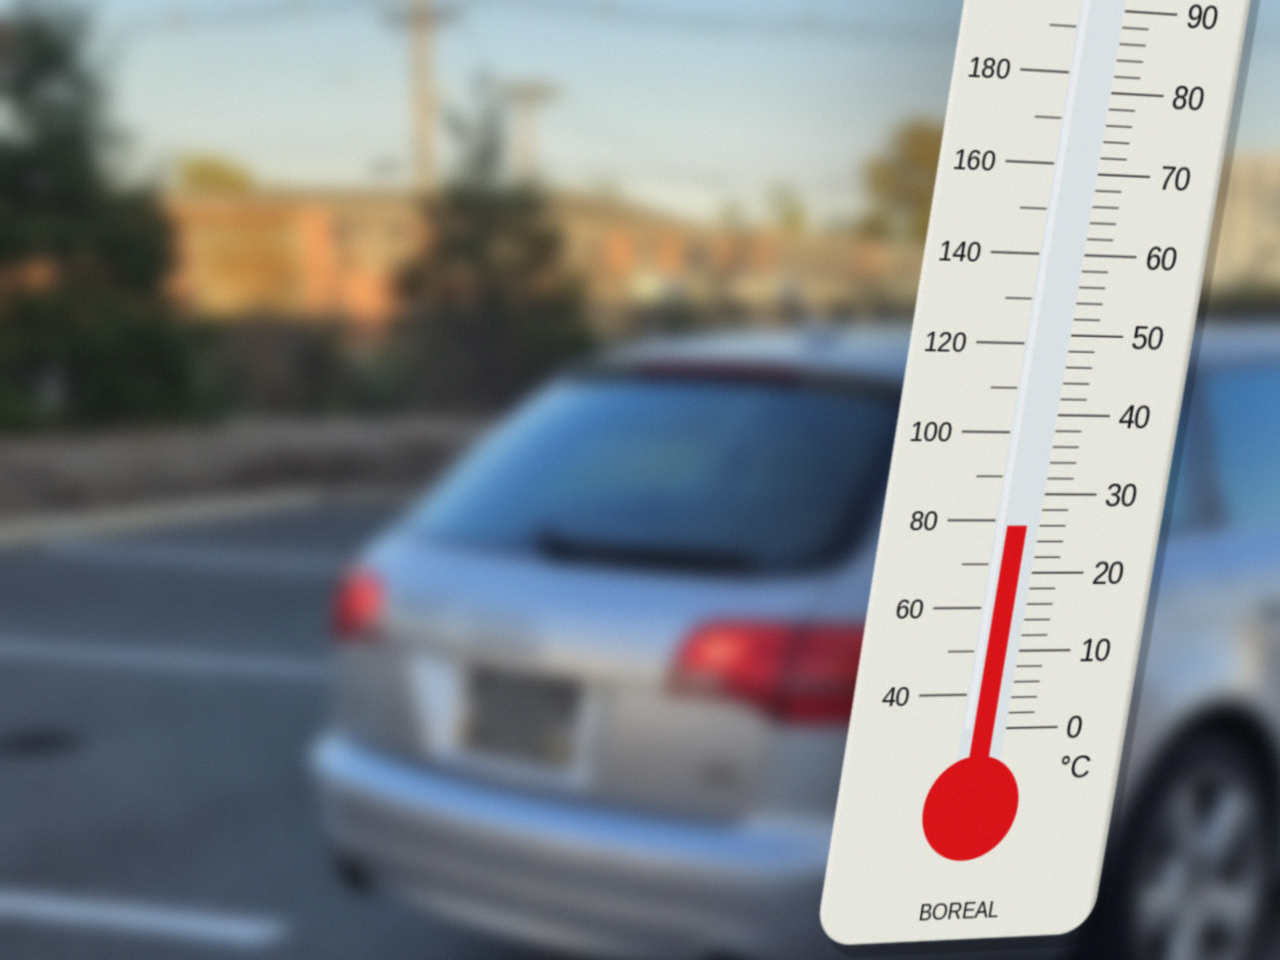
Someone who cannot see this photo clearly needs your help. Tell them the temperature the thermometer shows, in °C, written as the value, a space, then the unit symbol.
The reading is 26 °C
